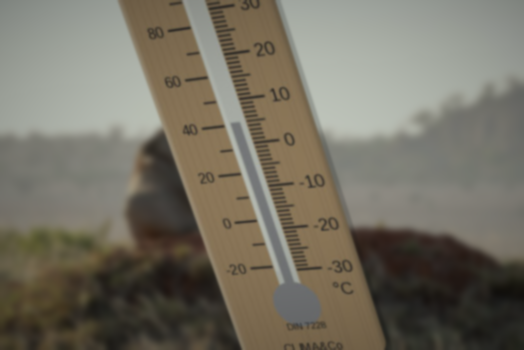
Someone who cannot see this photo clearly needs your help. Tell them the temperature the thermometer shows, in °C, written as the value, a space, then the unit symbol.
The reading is 5 °C
